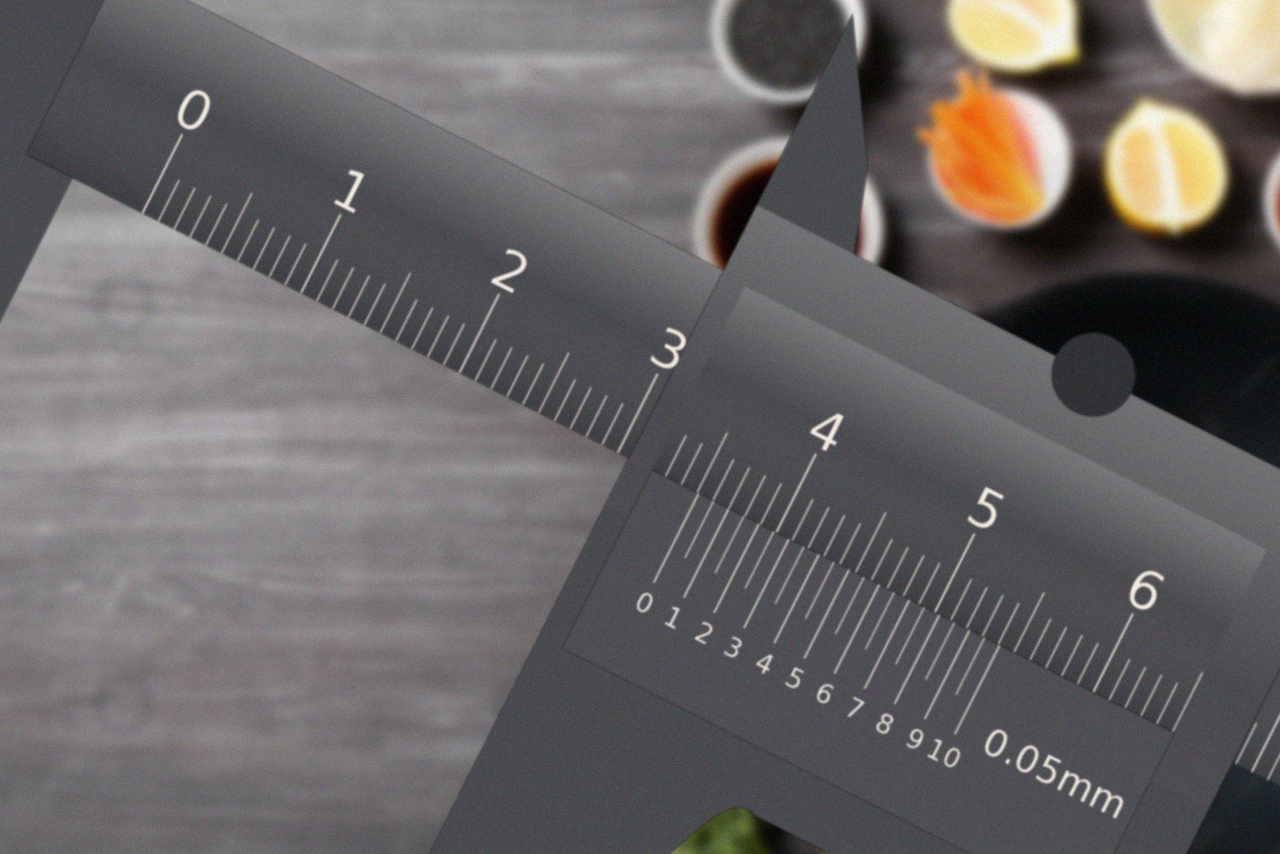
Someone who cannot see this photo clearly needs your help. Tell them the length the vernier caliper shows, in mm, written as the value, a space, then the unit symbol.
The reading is 35.1 mm
